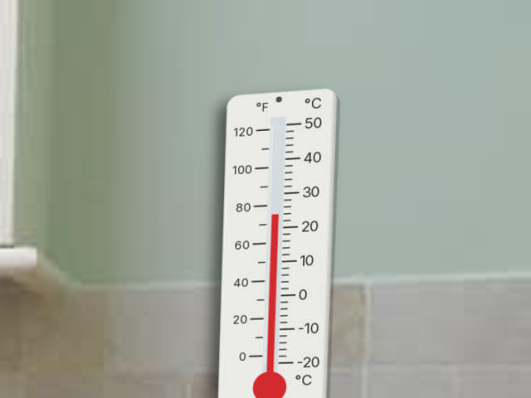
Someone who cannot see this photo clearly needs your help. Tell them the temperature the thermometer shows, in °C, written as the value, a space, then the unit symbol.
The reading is 24 °C
